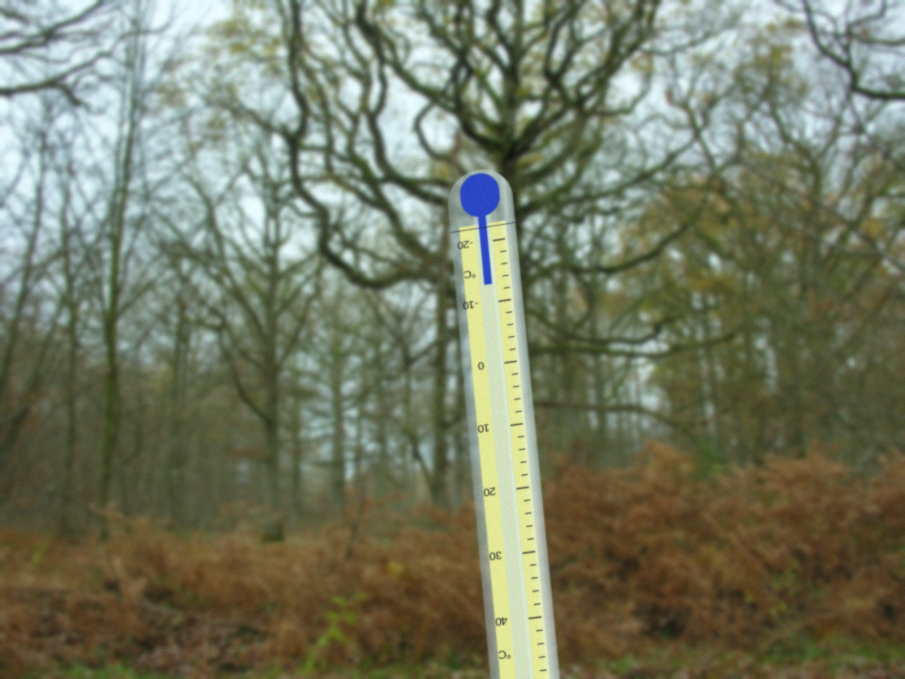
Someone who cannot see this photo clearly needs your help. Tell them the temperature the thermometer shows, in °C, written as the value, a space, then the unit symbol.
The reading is -13 °C
